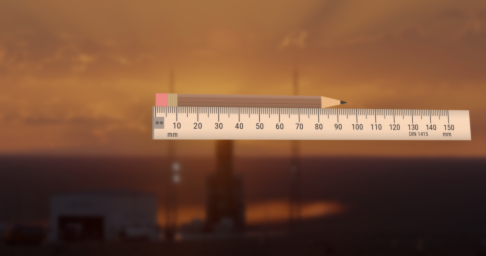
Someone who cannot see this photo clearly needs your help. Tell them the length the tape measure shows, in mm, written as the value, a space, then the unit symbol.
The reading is 95 mm
